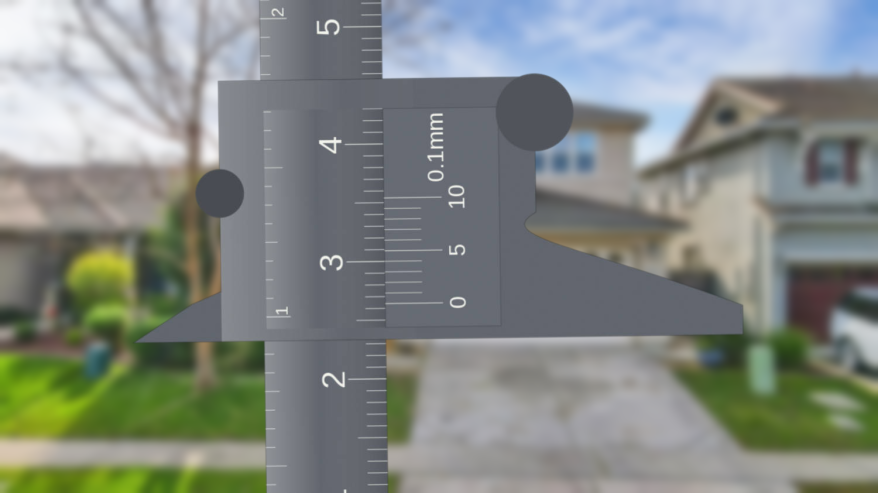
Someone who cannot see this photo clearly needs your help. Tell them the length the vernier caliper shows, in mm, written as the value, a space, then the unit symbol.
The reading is 26.4 mm
